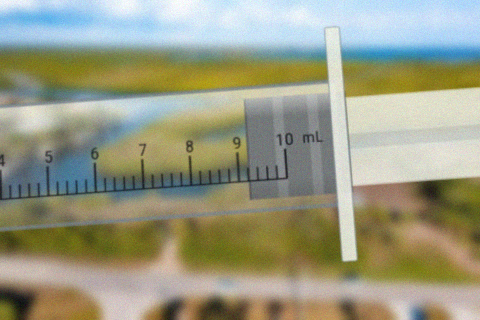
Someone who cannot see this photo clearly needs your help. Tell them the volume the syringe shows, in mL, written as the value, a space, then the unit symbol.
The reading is 9.2 mL
